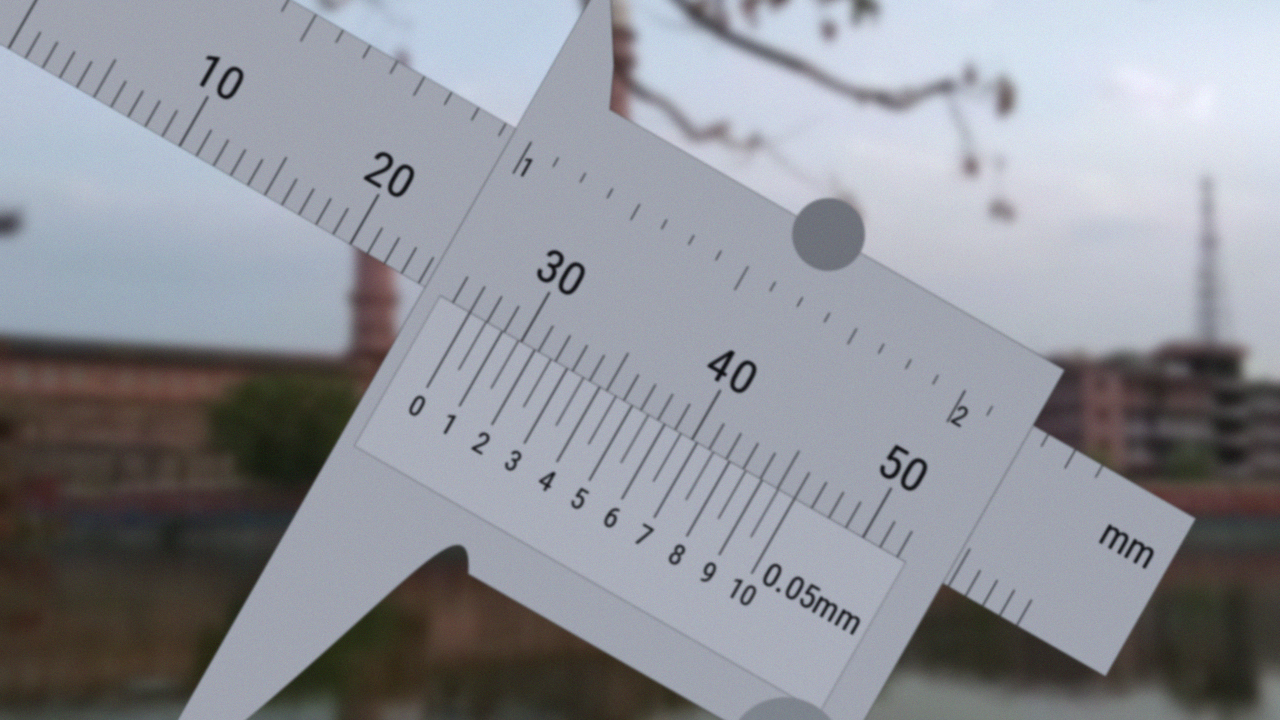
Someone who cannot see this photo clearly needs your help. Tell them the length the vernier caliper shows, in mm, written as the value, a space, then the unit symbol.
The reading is 27.0 mm
